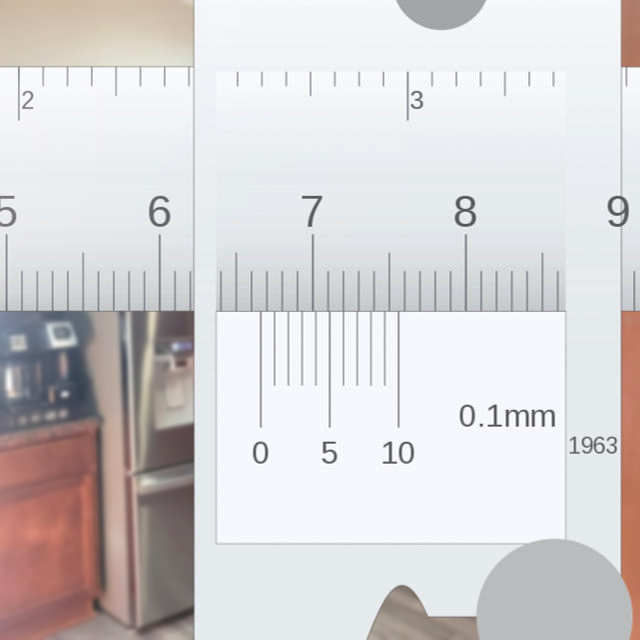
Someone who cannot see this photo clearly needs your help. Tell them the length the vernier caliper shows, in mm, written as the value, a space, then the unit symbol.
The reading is 66.6 mm
